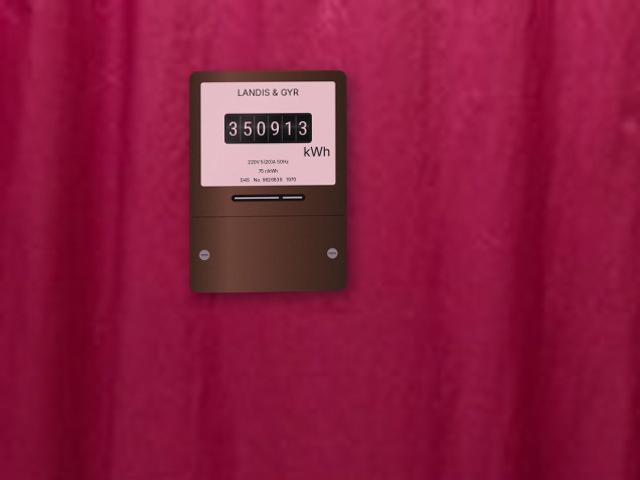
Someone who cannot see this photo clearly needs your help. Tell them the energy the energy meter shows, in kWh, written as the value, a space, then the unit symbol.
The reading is 350913 kWh
